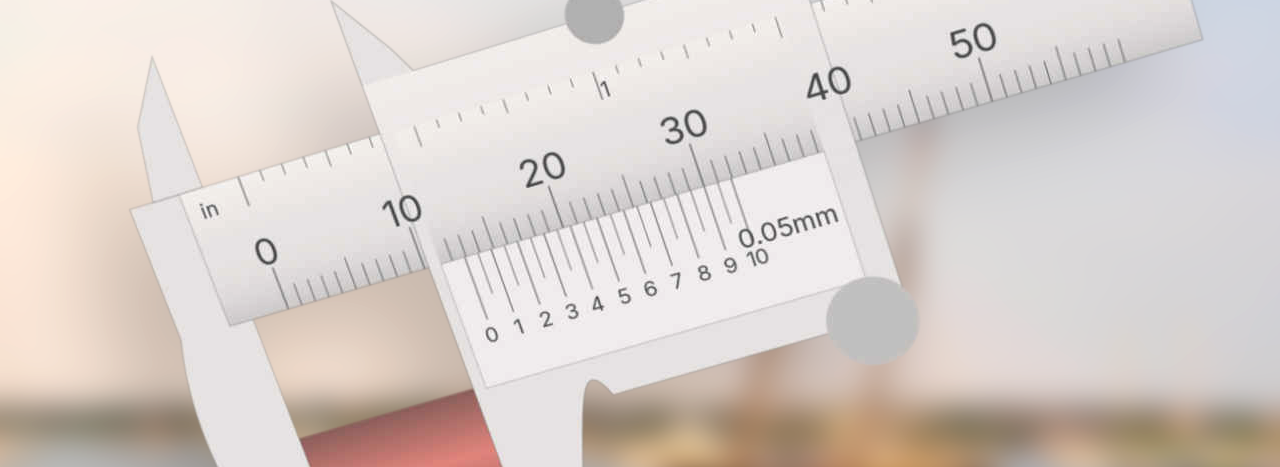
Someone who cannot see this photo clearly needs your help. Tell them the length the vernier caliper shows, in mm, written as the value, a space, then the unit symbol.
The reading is 12.9 mm
